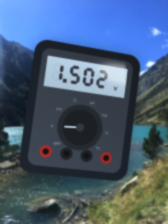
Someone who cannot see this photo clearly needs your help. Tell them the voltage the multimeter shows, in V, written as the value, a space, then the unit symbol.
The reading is 1.502 V
